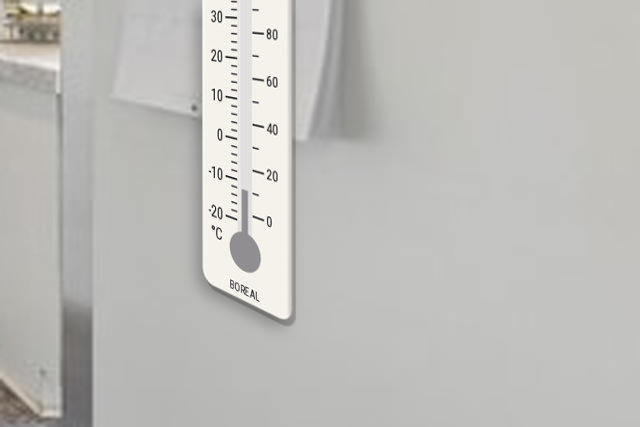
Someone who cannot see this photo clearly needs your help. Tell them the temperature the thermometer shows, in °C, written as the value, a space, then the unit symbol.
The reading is -12 °C
